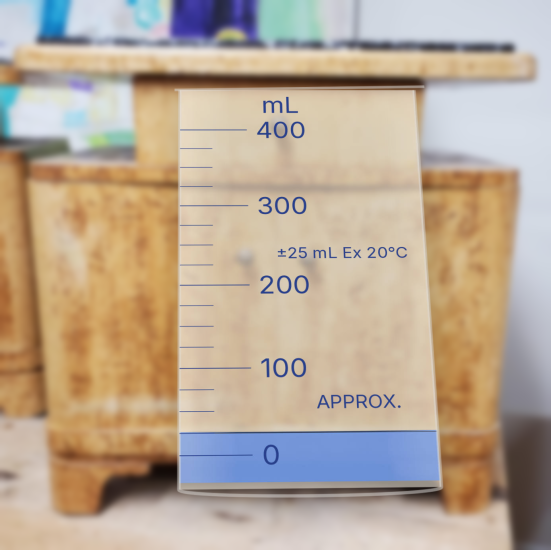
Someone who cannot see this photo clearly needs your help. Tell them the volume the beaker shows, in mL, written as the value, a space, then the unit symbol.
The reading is 25 mL
